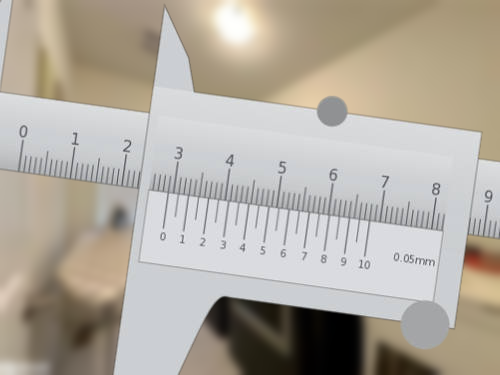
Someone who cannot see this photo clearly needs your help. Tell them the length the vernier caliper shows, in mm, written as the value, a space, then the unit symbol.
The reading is 29.0 mm
